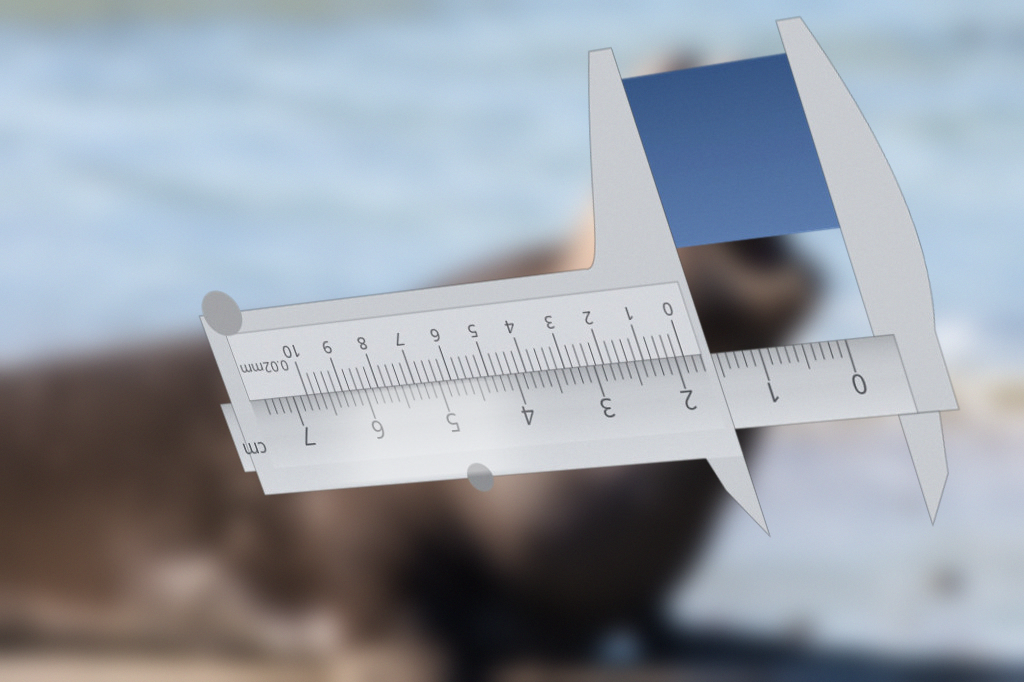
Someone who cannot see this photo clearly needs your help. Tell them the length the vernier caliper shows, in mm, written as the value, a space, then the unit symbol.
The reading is 19.0 mm
